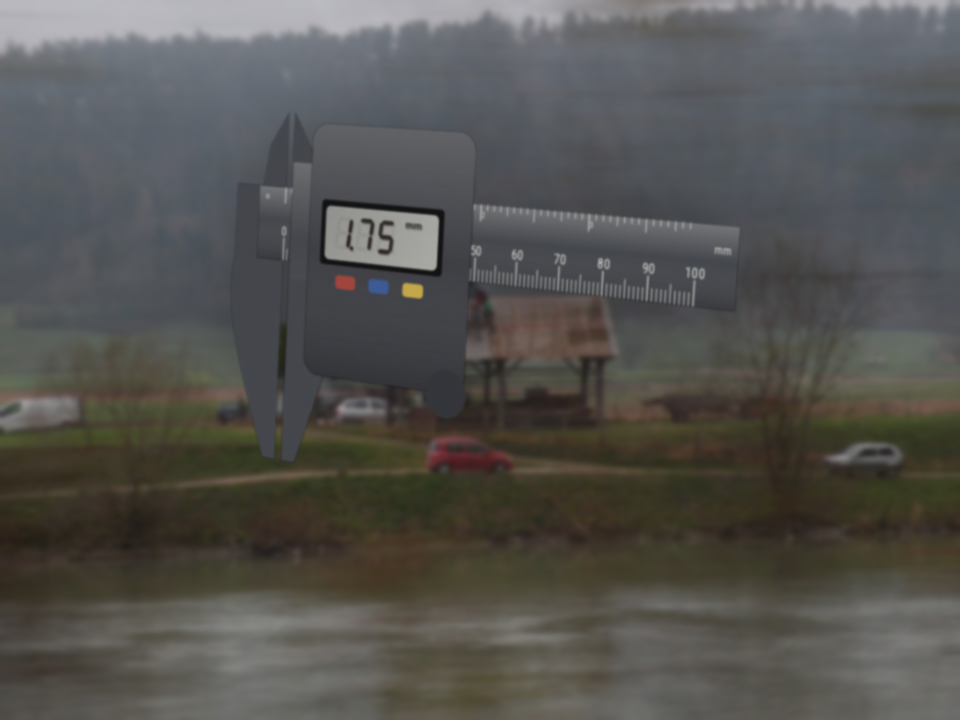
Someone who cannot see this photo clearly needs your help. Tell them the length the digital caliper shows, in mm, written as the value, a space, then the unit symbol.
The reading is 1.75 mm
